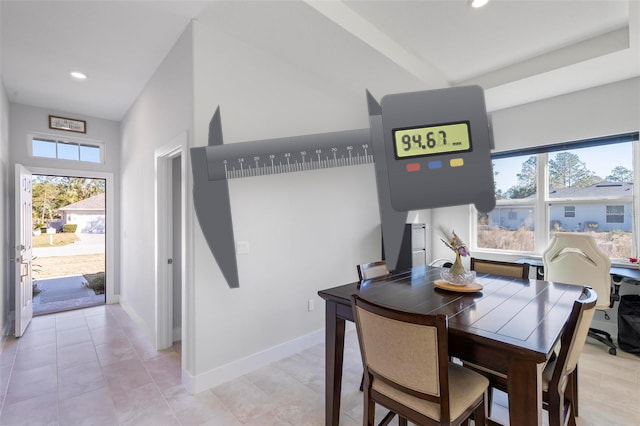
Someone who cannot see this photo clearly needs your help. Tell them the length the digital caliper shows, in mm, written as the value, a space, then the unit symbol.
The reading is 94.67 mm
